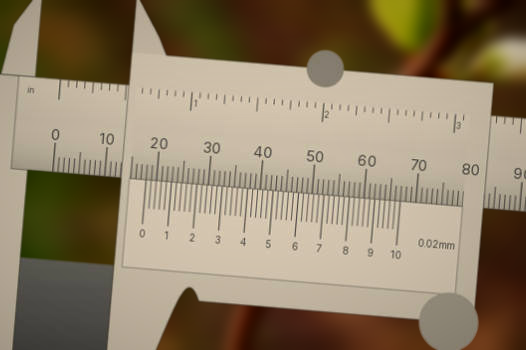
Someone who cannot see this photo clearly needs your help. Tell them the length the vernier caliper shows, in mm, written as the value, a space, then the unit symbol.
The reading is 18.0 mm
